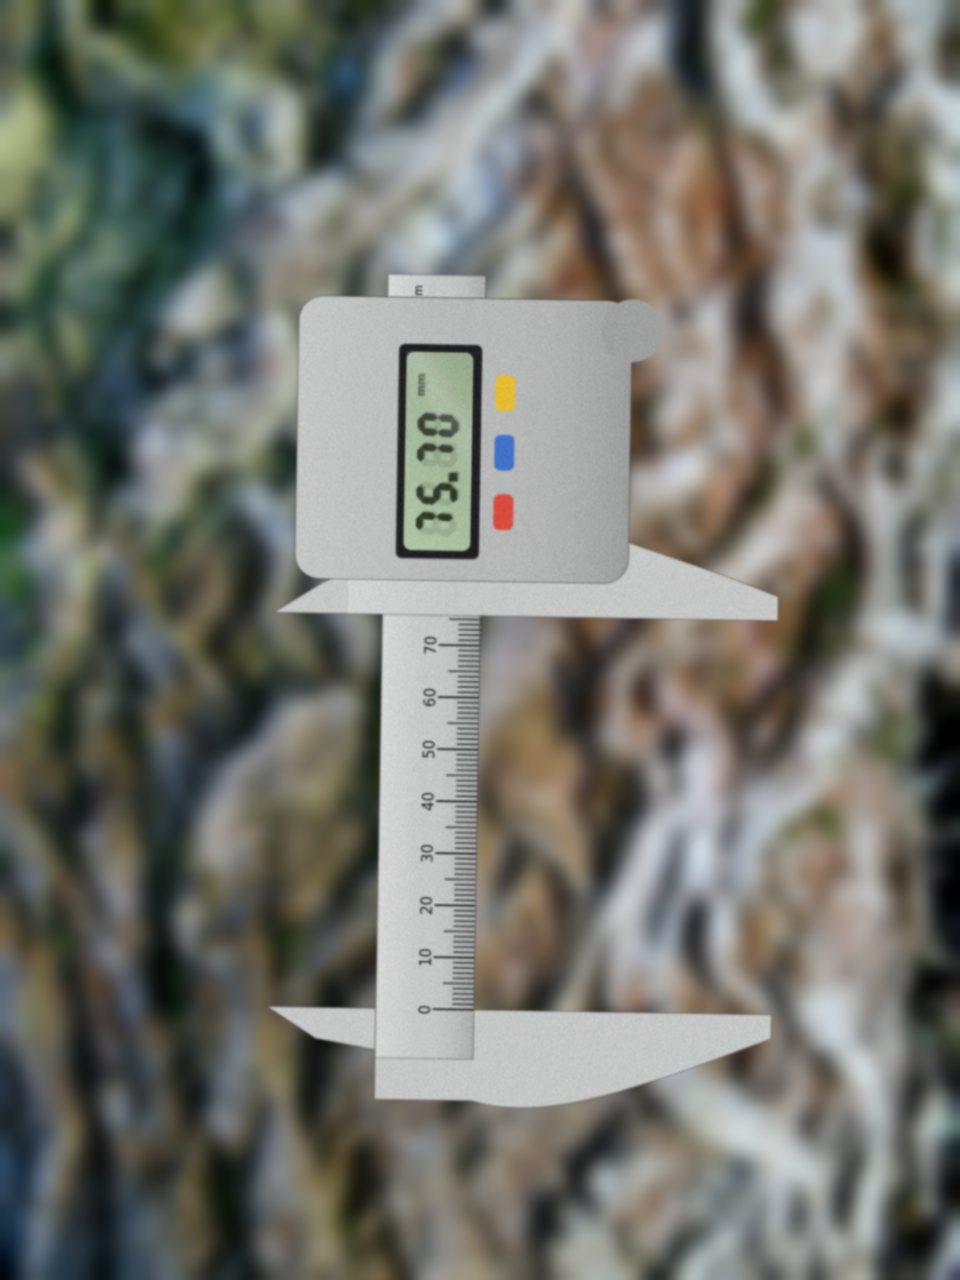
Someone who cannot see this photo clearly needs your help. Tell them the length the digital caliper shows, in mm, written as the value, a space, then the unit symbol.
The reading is 75.70 mm
